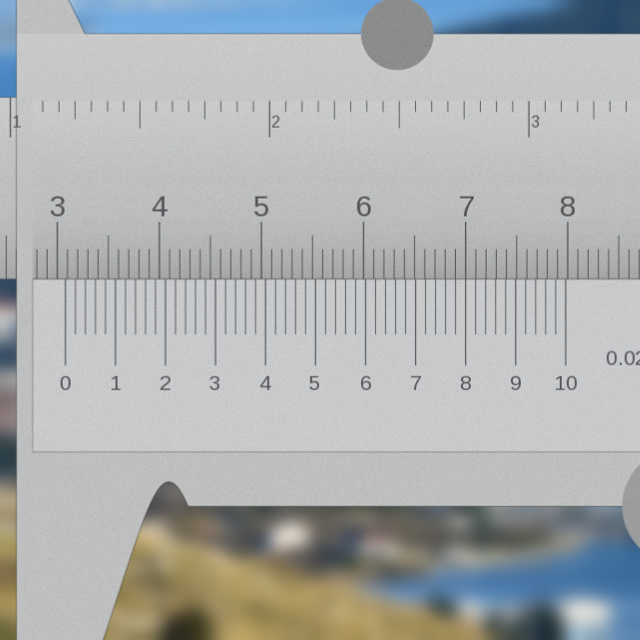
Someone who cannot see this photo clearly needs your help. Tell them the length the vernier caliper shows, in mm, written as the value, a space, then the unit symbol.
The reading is 30.8 mm
